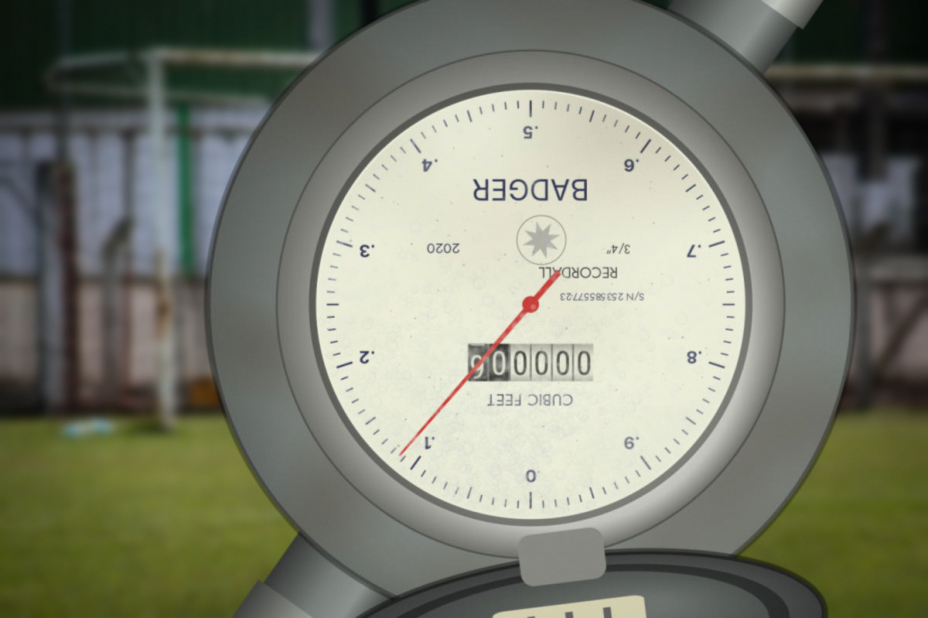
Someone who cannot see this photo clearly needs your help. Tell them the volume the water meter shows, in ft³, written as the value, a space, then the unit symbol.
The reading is 6.11 ft³
